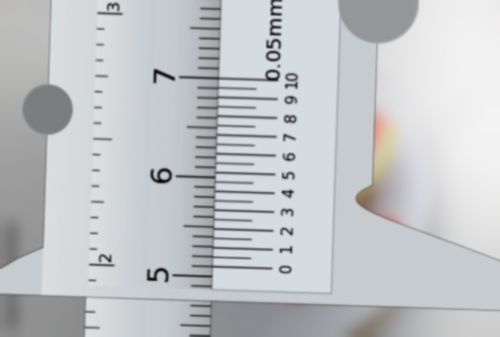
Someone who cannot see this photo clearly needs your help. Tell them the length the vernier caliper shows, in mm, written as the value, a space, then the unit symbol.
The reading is 51.0 mm
